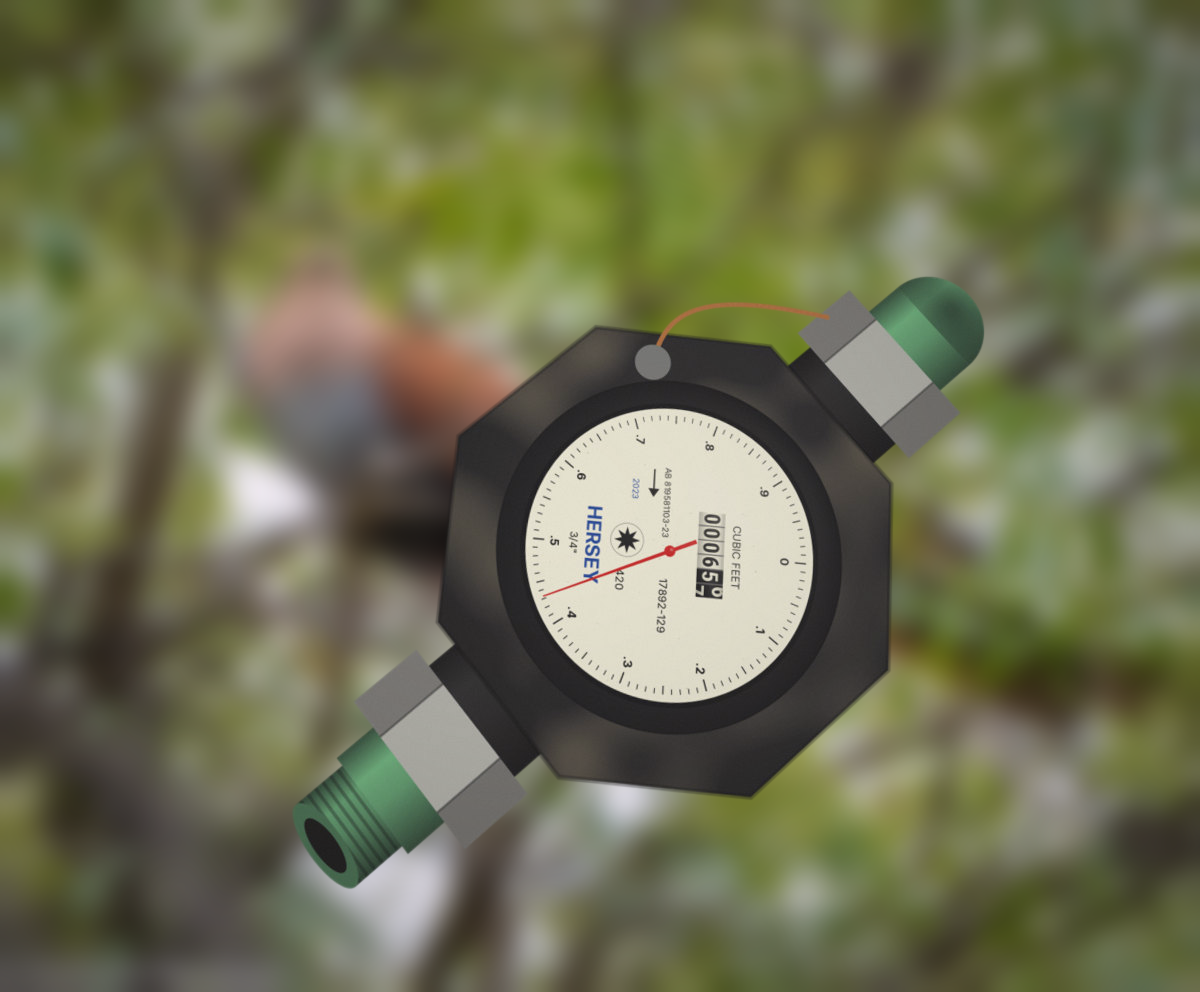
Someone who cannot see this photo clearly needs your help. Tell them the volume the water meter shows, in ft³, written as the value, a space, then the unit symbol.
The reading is 656.43 ft³
